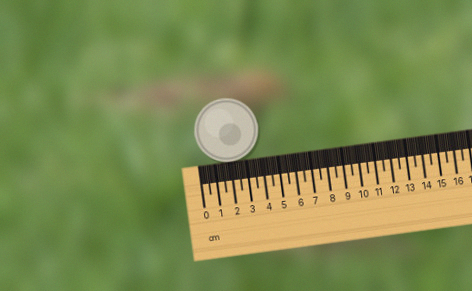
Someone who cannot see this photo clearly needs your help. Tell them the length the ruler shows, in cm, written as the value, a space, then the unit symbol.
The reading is 4 cm
